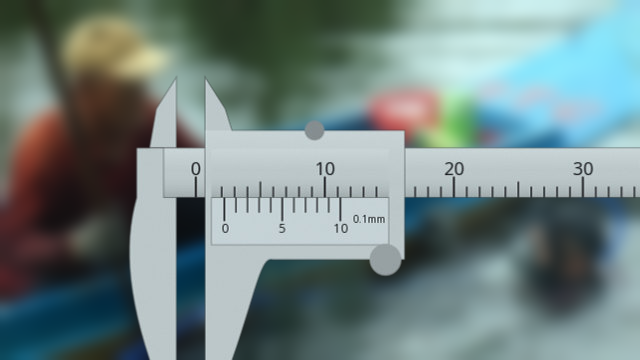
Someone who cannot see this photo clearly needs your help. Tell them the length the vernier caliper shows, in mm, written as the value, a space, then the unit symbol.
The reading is 2.2 mm
